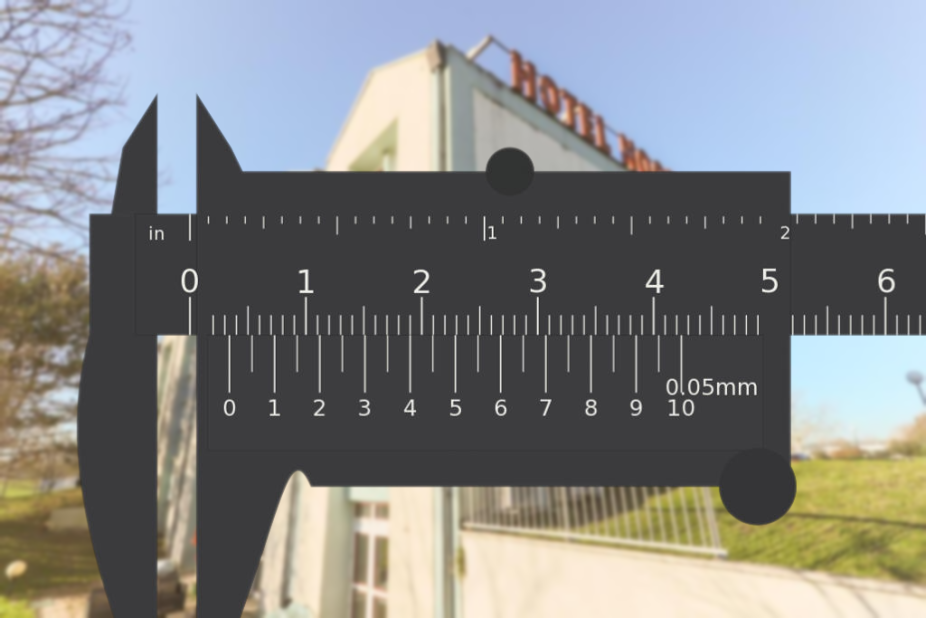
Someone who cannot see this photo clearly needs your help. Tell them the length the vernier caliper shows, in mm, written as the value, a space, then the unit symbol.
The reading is 3.4 mm
